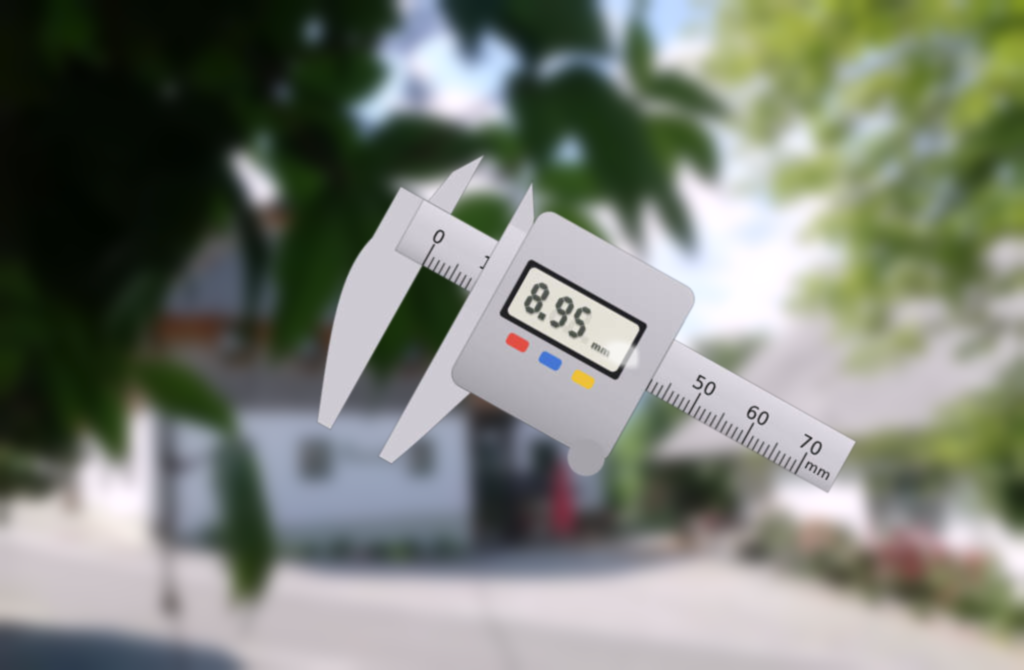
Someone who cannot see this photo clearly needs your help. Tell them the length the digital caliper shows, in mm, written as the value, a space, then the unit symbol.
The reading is 8.95 mm
